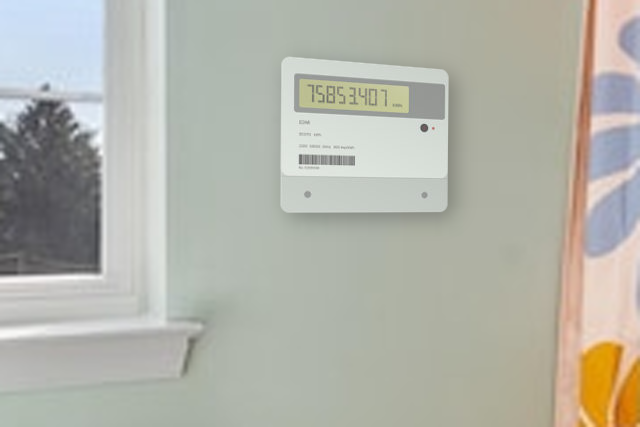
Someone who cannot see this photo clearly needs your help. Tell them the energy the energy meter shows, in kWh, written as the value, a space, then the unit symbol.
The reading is 75853.407 kWh
